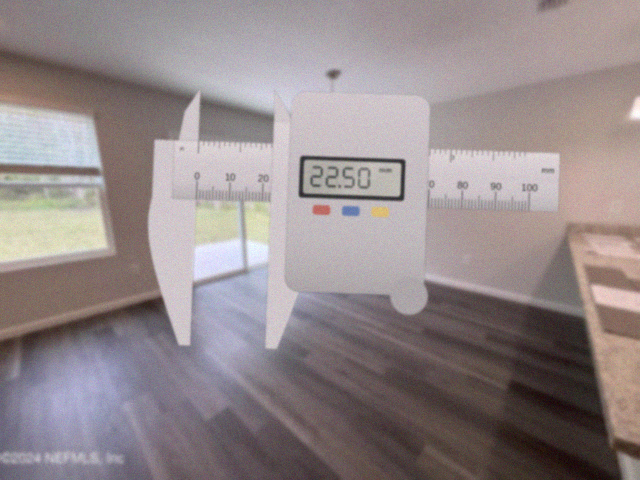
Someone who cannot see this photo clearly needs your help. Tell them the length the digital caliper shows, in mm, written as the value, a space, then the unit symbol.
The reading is 22.50 mm
